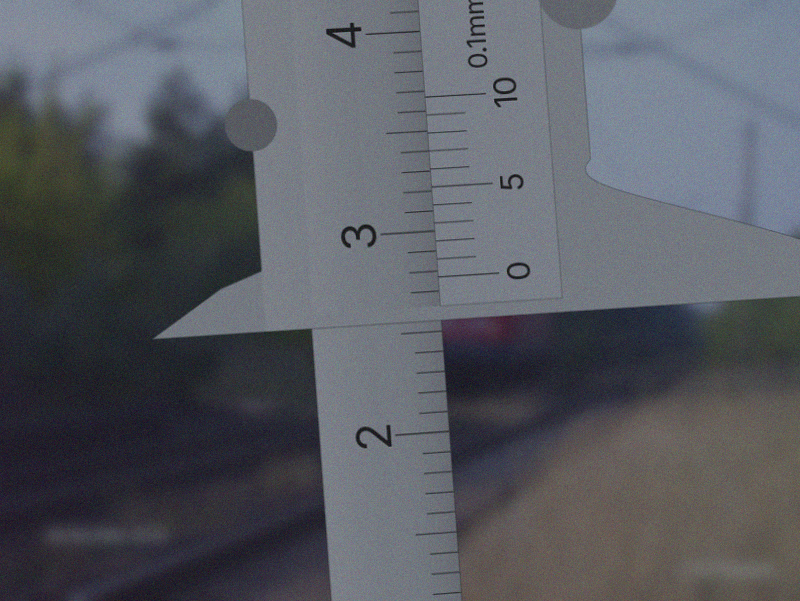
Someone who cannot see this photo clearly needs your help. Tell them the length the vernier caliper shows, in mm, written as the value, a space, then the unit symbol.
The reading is 27.7 mm
